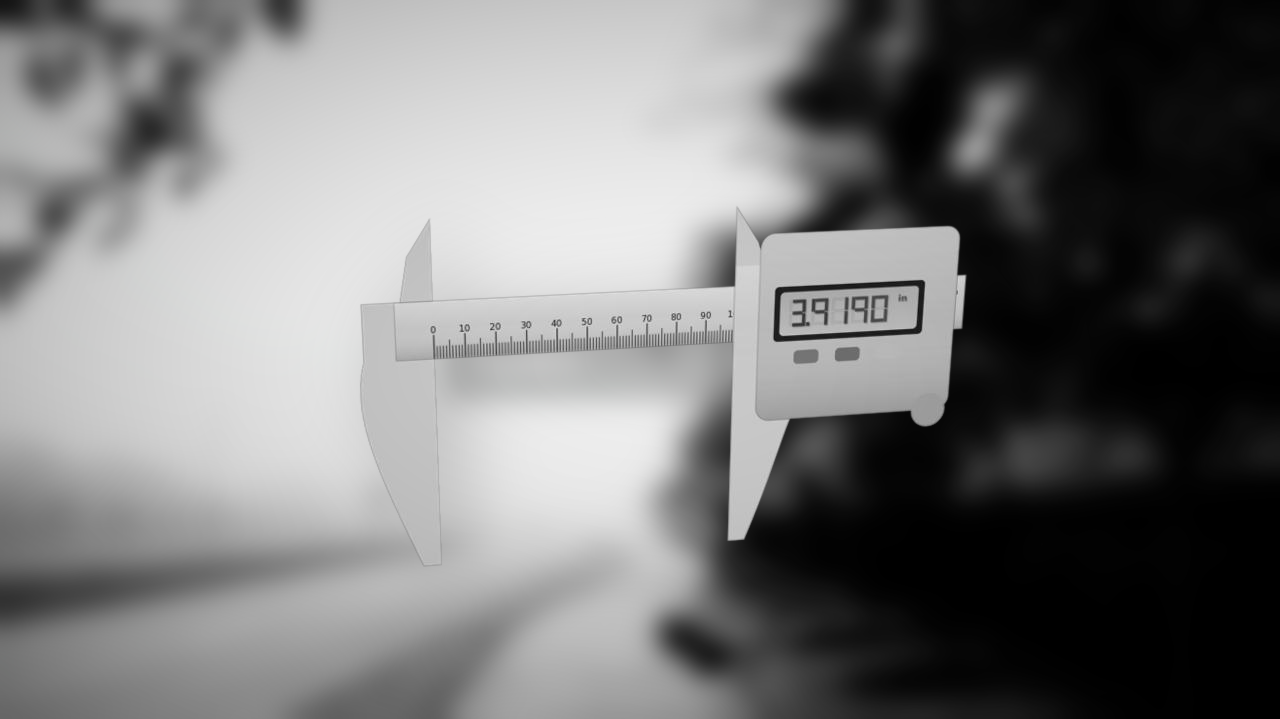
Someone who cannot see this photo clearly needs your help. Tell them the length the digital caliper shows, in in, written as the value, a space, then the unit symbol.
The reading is 3.9190 in
